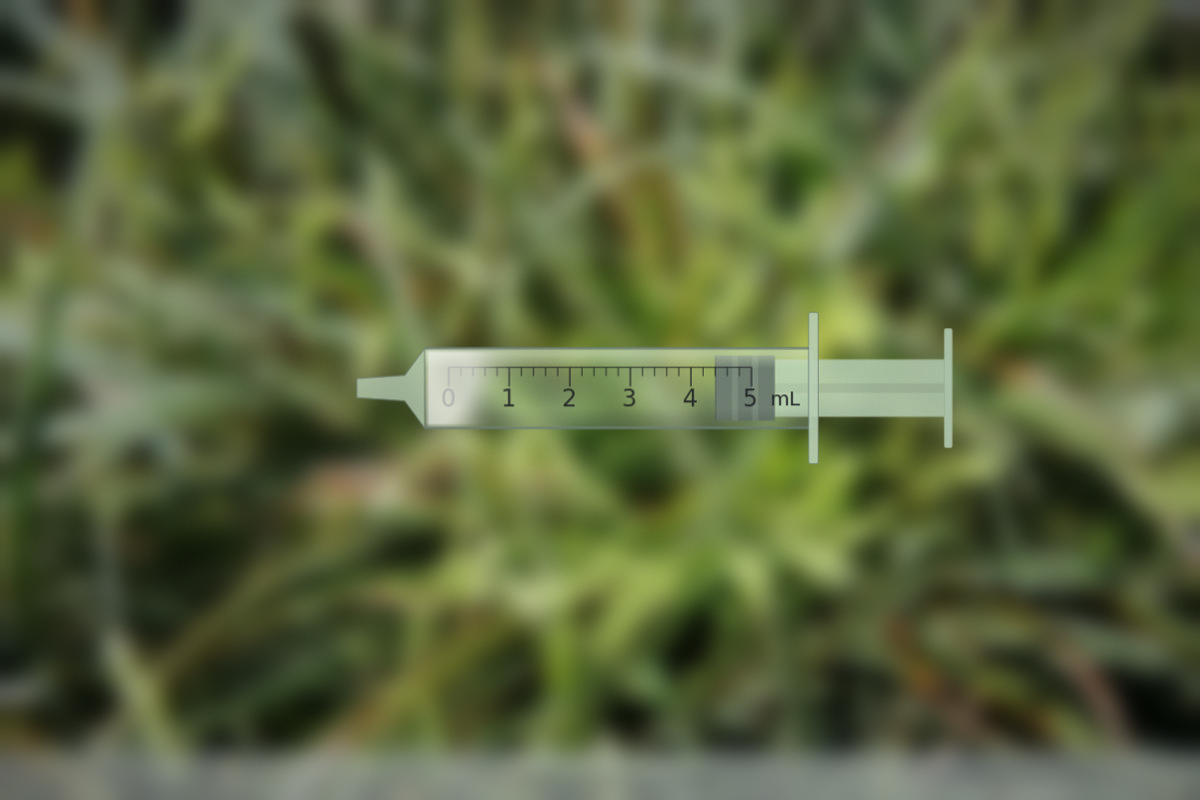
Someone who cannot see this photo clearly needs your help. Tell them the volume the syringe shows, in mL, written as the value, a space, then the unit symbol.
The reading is 4.4 mL
